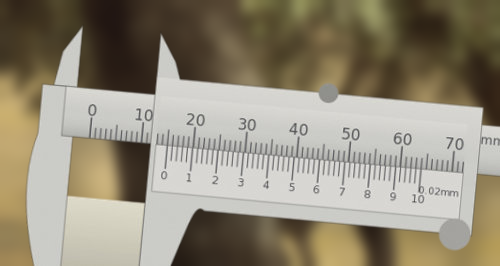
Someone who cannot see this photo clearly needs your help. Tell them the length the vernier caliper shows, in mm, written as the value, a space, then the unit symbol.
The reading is 15.0 mm
